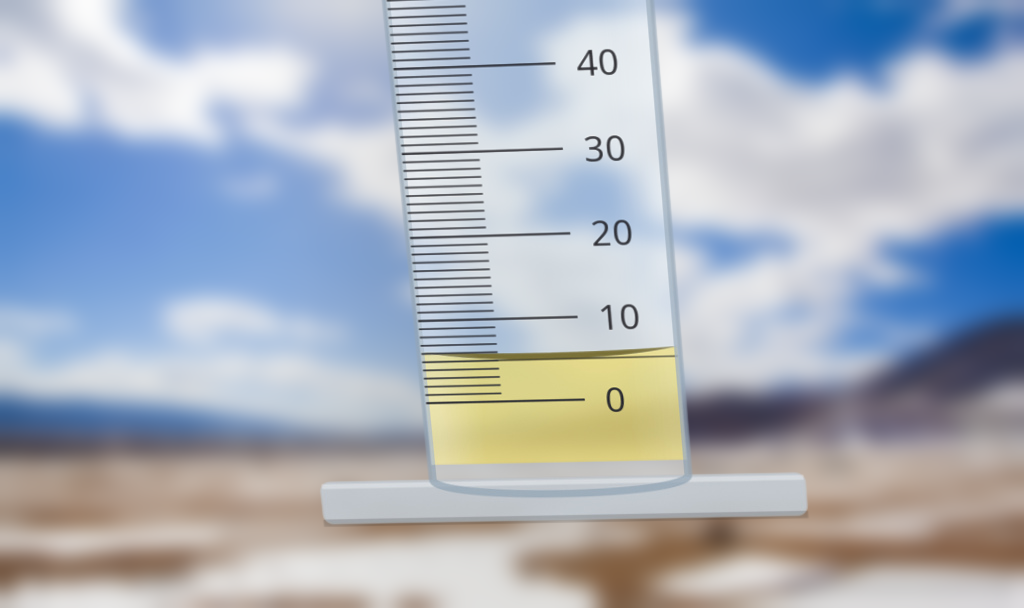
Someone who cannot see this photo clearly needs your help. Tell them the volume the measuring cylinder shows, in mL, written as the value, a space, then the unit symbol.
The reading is 5 mL
